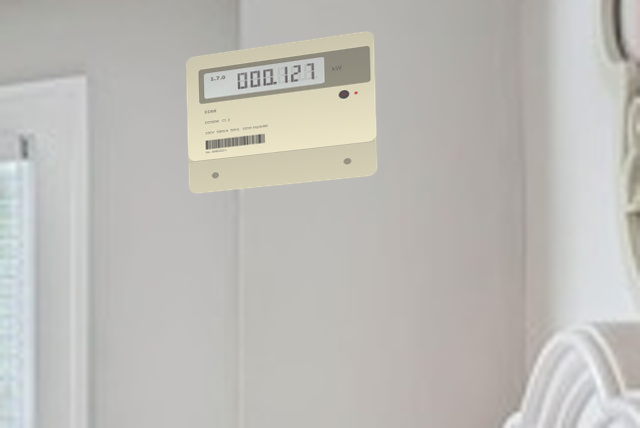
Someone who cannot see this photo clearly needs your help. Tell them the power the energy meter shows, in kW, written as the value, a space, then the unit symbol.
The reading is 0.127 kW
